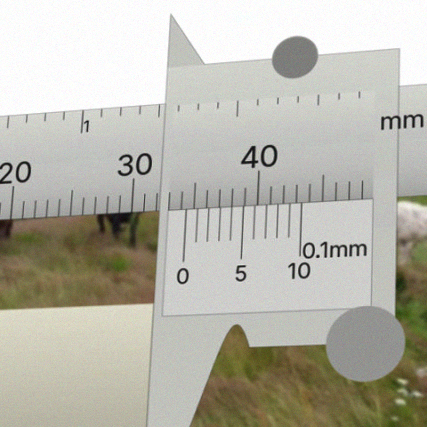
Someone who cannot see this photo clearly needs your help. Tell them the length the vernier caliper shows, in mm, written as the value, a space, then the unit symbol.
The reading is 34.4 mm
